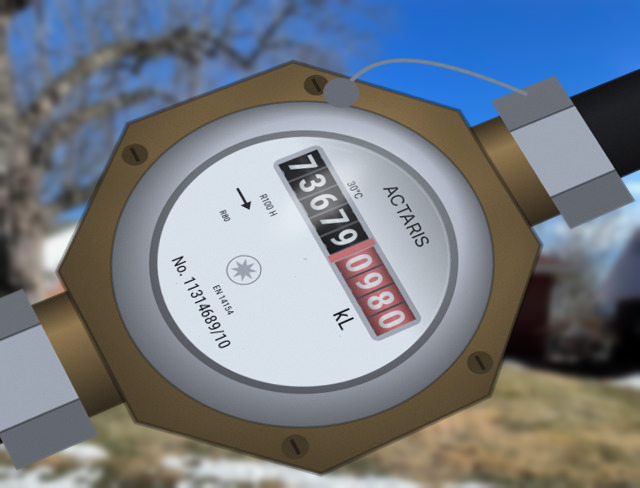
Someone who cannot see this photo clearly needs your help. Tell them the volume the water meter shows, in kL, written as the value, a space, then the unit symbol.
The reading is 73679.0980 kL
